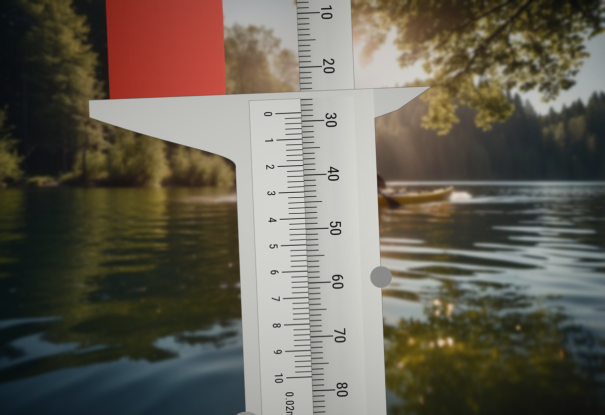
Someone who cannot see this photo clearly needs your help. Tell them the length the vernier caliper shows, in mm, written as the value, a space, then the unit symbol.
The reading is 28.4 mm
